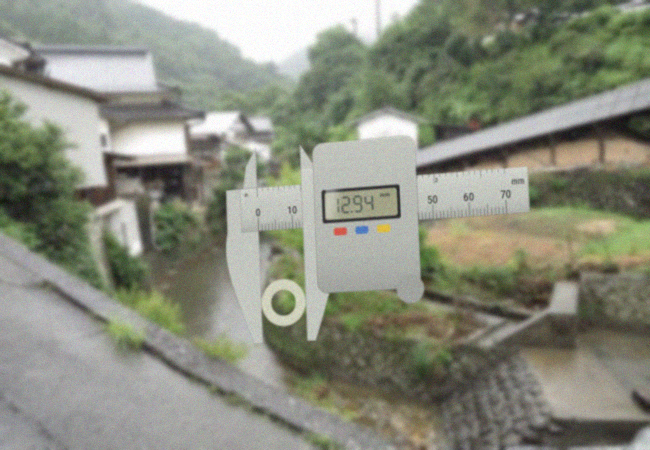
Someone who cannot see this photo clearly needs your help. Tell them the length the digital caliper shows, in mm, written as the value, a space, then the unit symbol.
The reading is 12.94 mm
